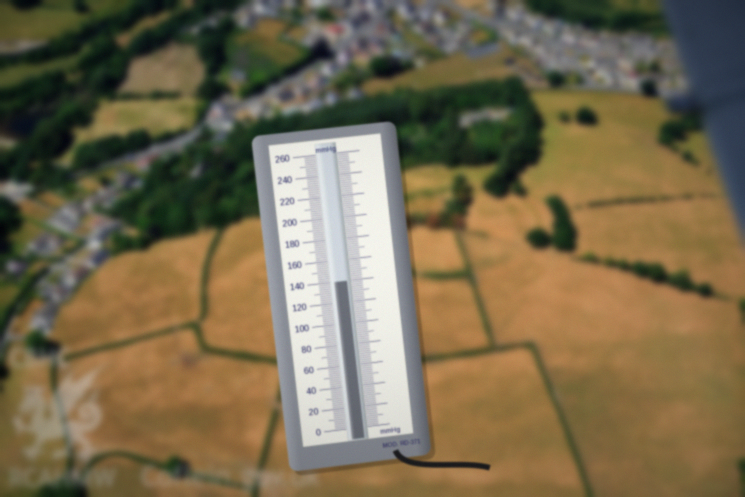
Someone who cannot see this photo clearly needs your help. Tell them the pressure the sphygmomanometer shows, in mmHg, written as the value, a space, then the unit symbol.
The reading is 140 mmHg
